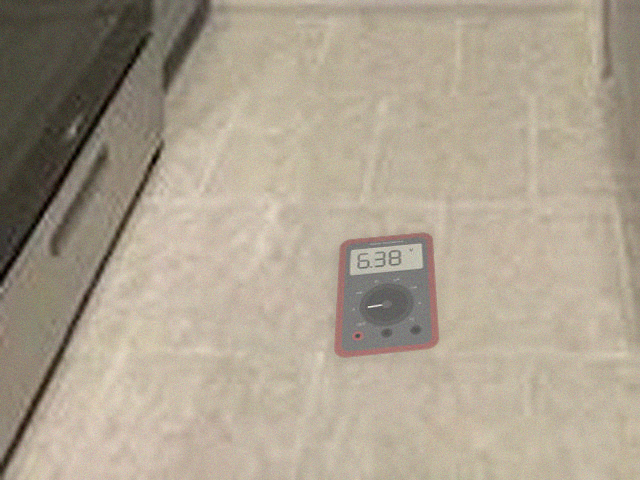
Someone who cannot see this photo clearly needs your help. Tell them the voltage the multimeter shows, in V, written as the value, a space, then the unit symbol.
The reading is 6.38 V
